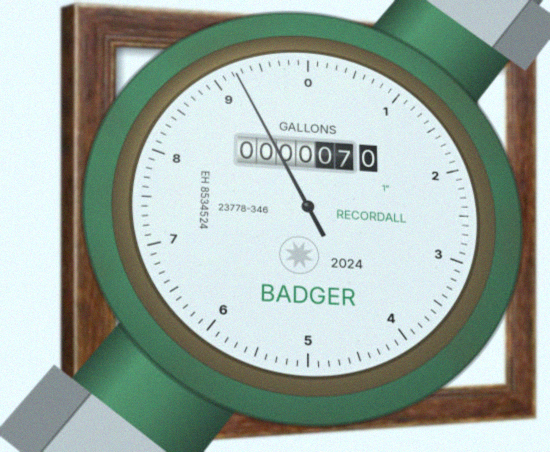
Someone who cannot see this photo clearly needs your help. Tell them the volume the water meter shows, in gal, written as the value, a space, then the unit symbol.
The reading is 69.2 gal
